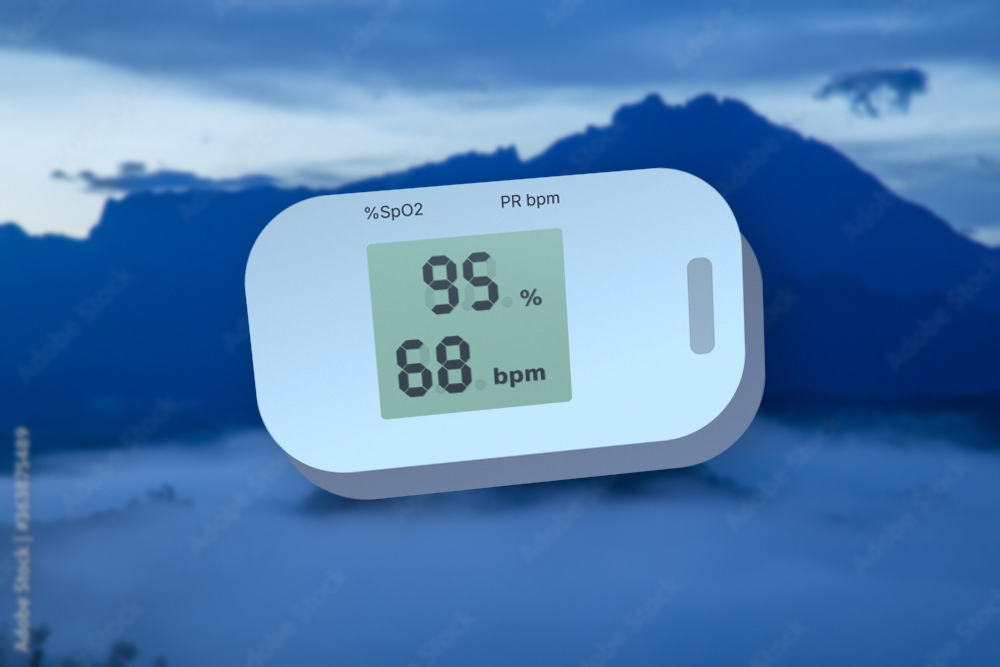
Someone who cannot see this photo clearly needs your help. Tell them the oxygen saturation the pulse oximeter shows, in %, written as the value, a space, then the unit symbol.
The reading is 95 %
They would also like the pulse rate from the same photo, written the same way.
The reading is 68 bpm
